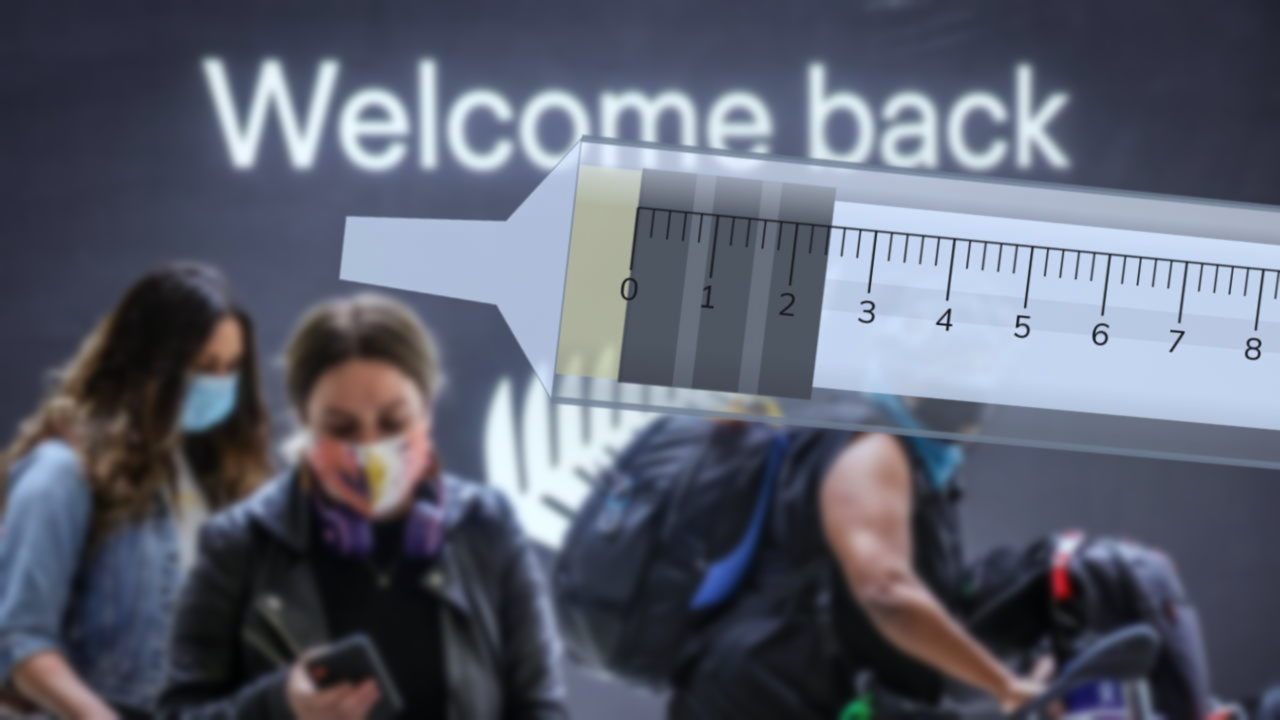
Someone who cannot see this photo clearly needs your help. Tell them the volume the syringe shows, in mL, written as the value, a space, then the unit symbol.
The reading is 0 mL
